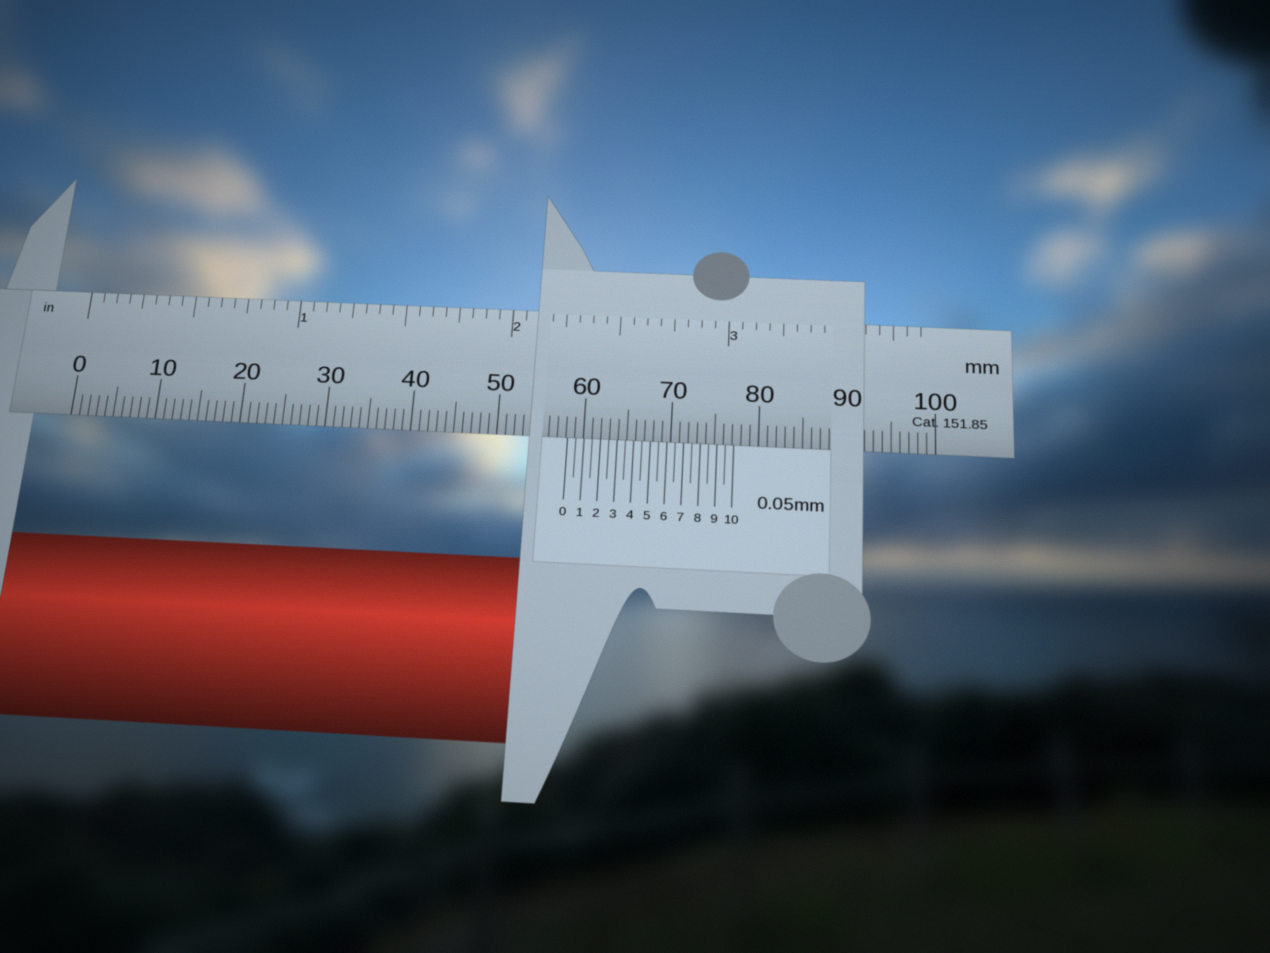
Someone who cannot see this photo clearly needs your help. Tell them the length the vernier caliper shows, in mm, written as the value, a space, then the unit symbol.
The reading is 58.2 mm
